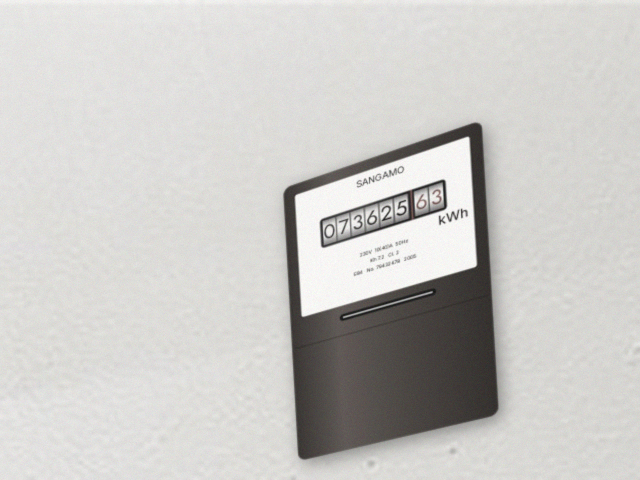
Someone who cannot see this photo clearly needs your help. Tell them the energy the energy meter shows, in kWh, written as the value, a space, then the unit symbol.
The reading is 73625.63 kWh
